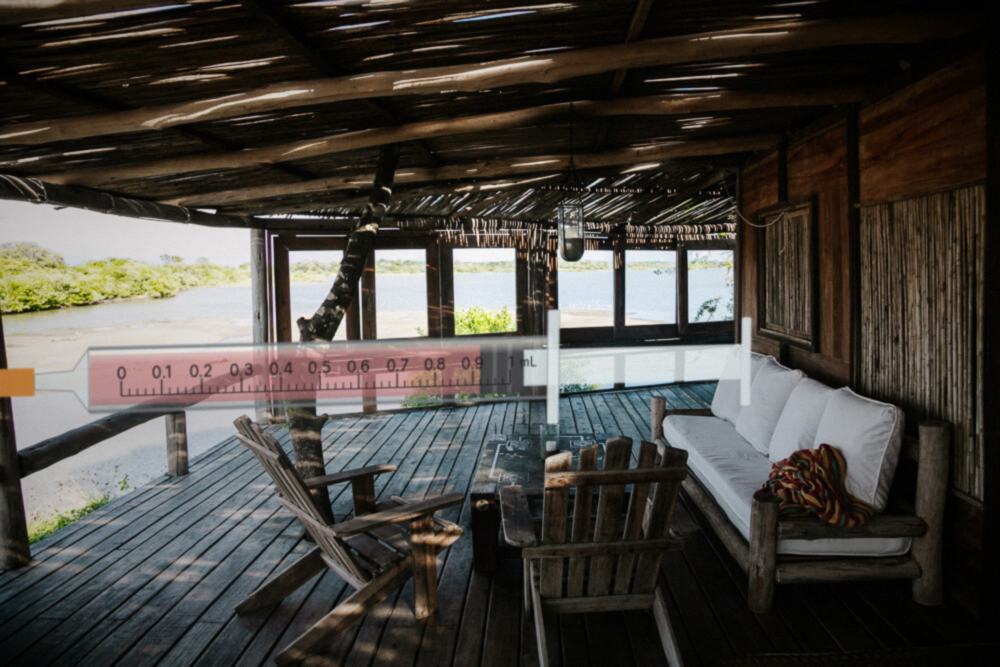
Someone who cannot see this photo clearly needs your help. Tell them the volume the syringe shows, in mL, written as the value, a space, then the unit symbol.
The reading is 0.92 mL
